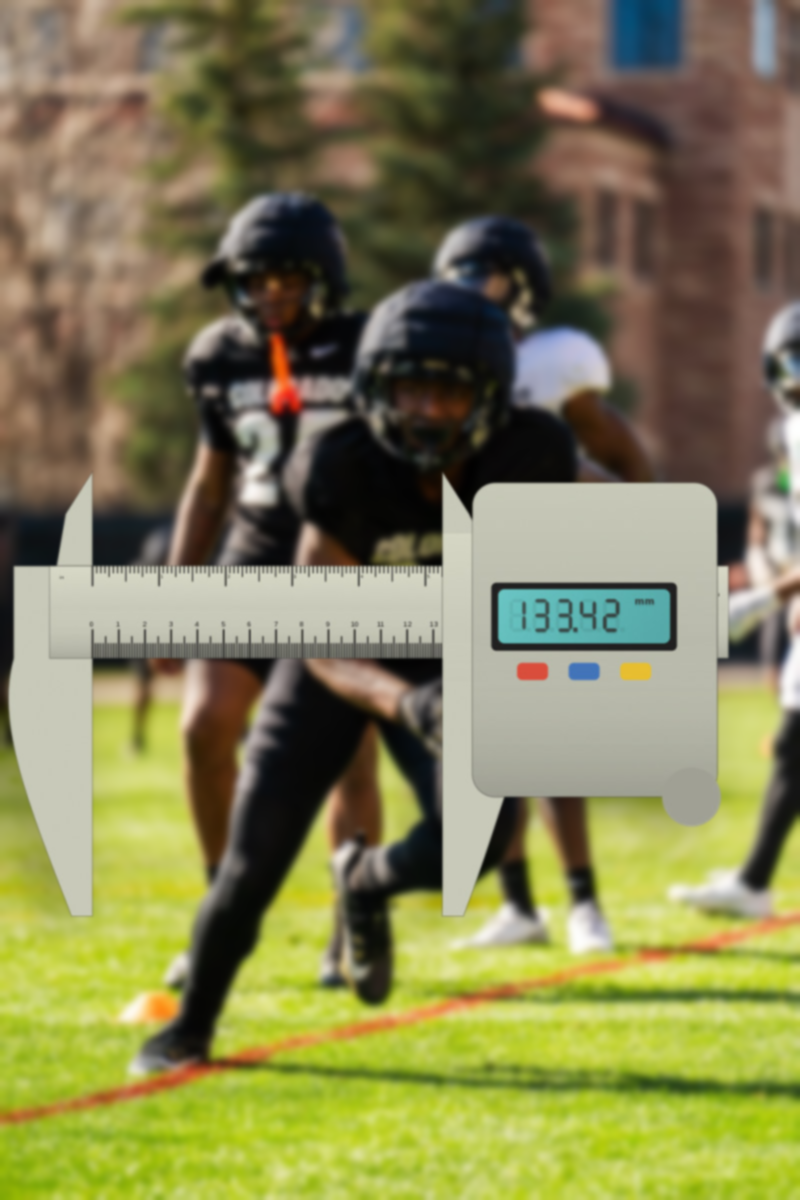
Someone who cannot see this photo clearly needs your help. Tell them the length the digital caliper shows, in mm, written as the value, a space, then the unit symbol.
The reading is 133.42 mm
